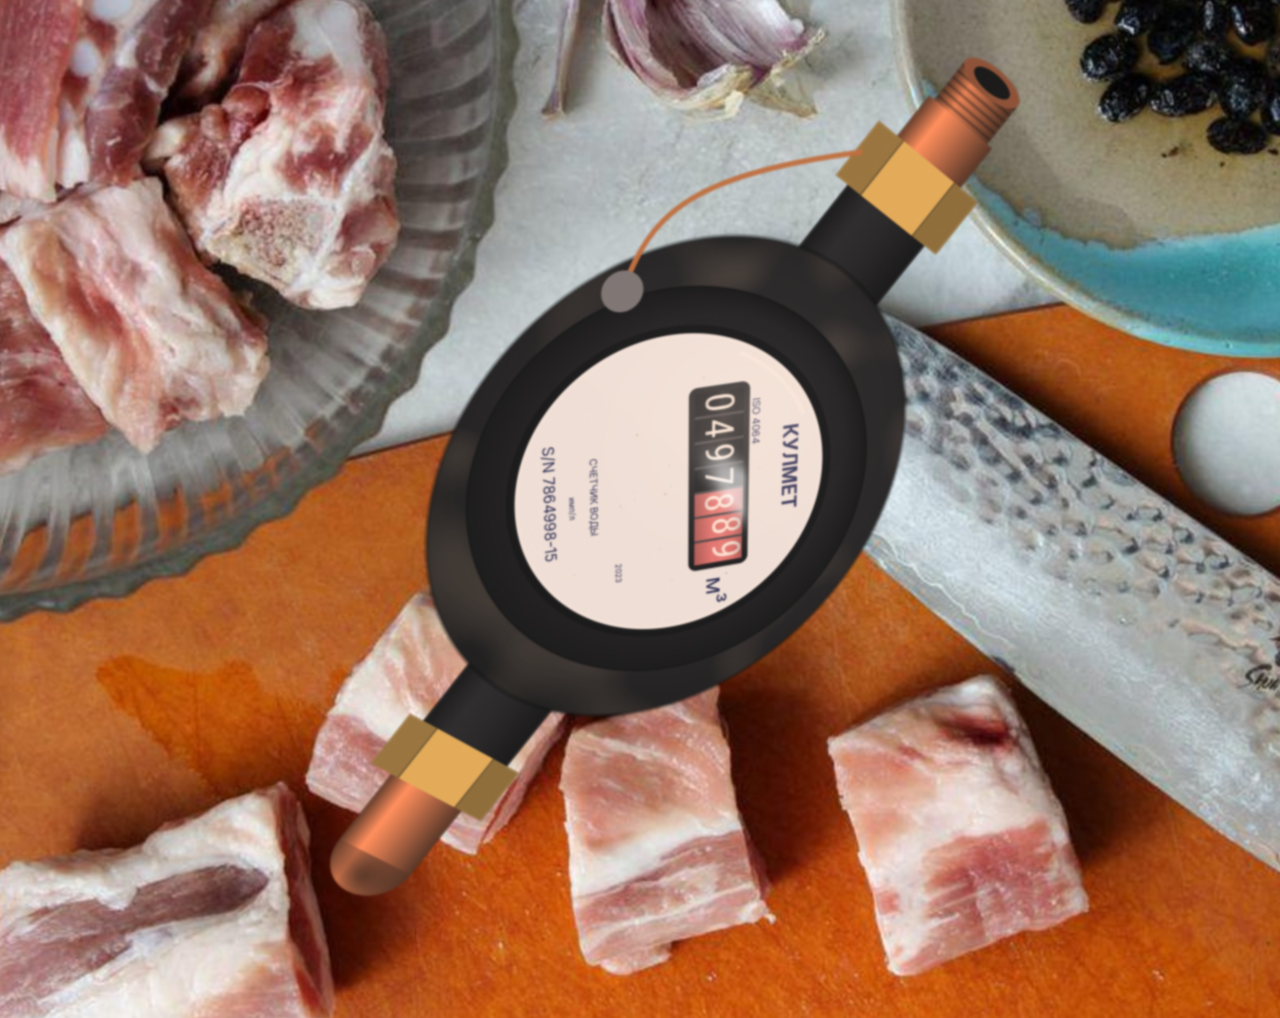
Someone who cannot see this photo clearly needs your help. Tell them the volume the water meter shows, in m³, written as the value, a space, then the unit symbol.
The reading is 497.889 m³
